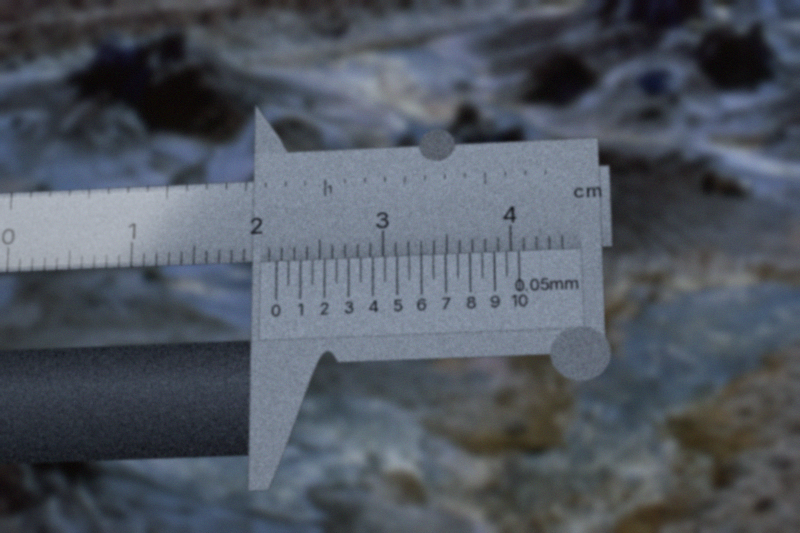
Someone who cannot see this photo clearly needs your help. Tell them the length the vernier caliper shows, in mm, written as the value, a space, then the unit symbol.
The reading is 21.6 mm
